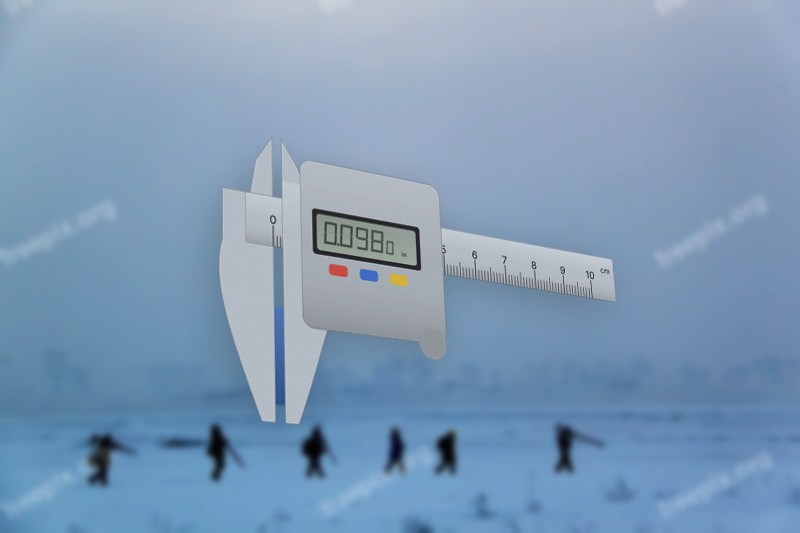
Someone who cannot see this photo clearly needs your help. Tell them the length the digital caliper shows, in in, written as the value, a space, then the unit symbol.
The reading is 0.0980 in
